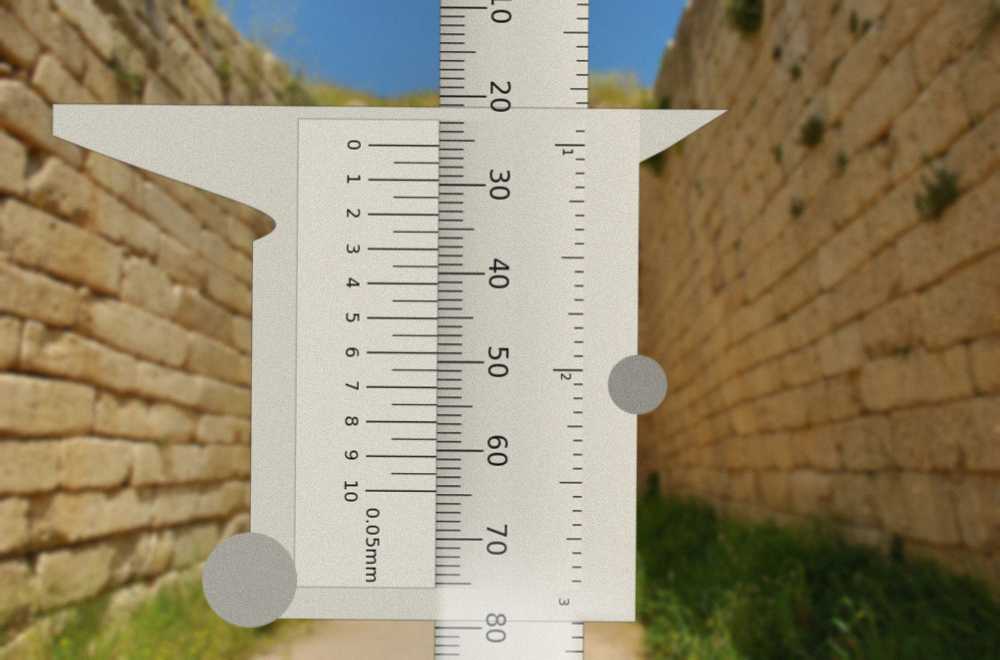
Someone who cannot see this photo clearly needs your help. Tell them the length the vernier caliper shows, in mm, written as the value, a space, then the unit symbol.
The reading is 25.6 mm
